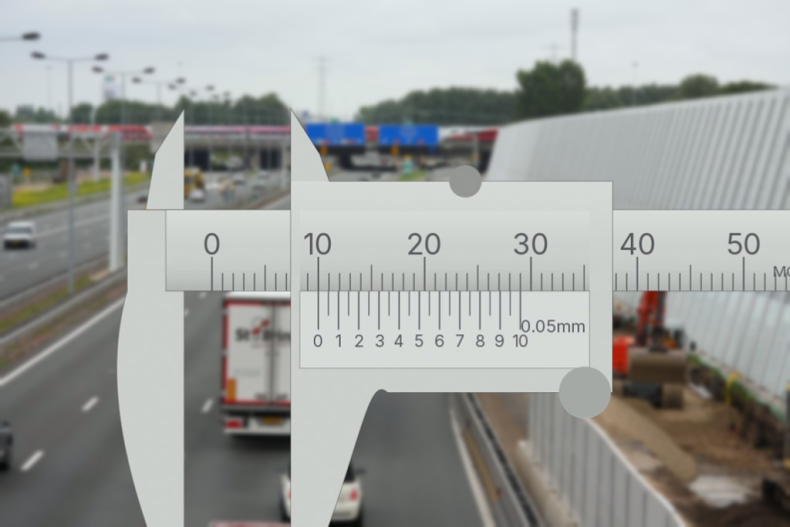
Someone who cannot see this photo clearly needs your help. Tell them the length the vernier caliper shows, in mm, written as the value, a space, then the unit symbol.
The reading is 10.0 mm
